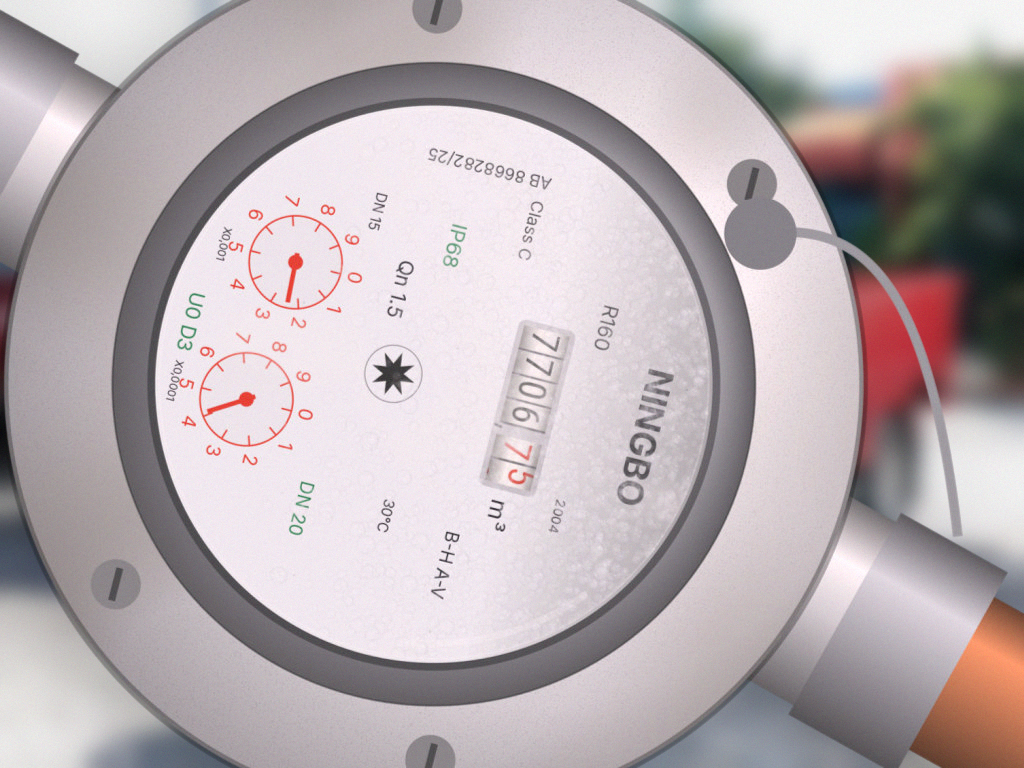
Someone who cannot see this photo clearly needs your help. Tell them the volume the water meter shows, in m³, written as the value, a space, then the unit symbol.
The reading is 7706.7524 m³
